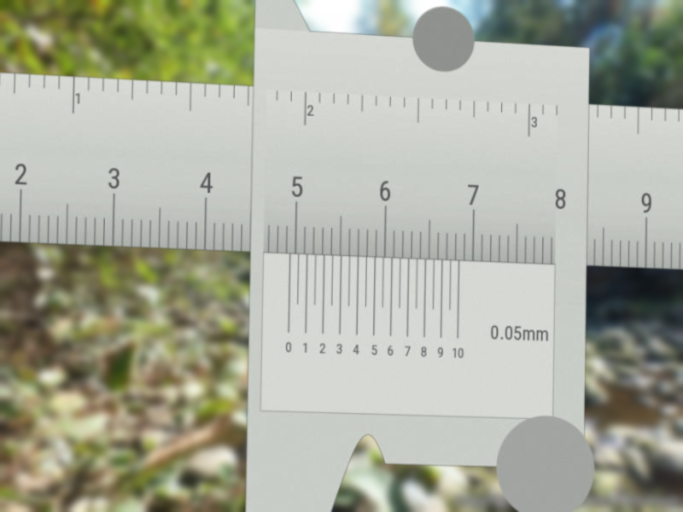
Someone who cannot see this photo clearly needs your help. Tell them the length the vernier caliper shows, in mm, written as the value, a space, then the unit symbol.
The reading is 49.4 mm
